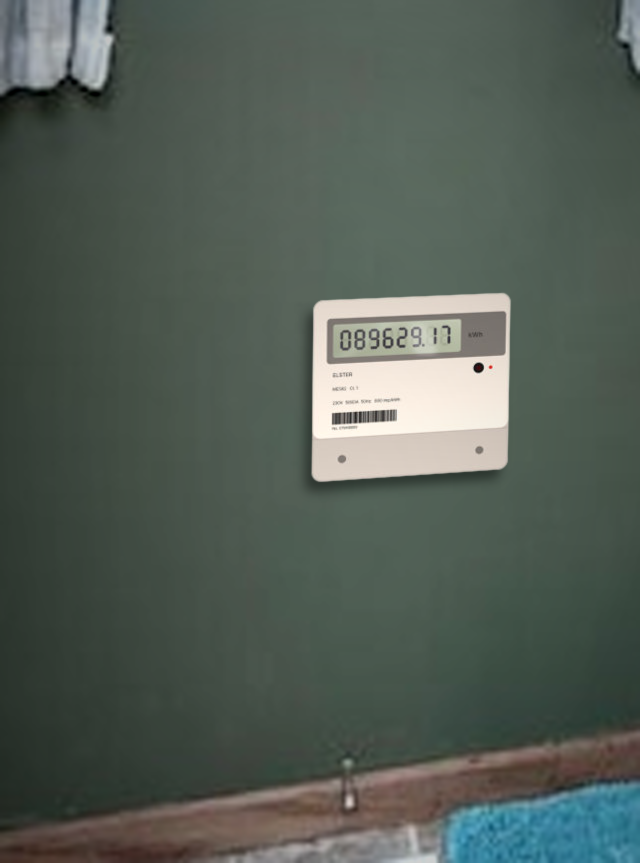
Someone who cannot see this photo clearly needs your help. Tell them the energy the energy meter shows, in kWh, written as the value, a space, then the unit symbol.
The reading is 89629.17 kWh
